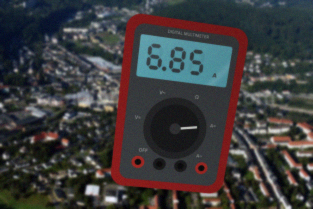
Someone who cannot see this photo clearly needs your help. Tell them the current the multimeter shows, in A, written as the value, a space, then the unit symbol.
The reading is 6.85 A
